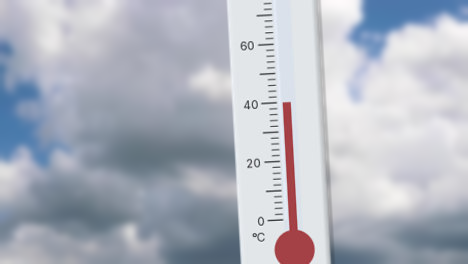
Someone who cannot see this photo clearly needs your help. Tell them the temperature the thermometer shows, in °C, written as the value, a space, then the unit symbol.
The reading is 40 °C
